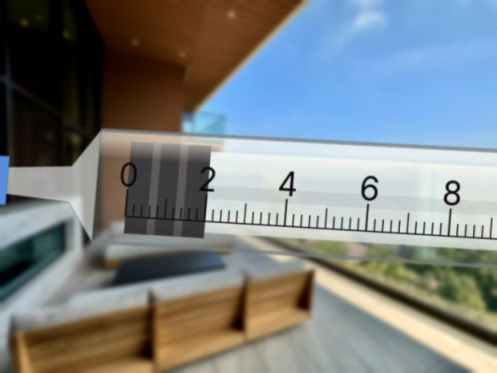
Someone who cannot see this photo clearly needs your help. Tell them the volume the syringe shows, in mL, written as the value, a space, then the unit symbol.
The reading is 0 mL
